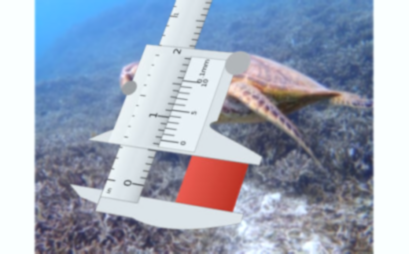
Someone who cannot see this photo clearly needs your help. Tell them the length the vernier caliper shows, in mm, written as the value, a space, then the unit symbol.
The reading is 6.6 mm
